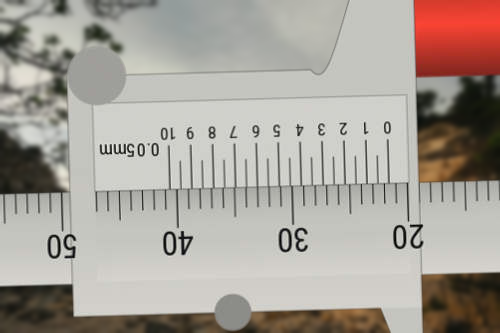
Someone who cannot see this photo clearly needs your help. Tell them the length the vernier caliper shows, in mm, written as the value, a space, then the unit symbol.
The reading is 21.6 mm
